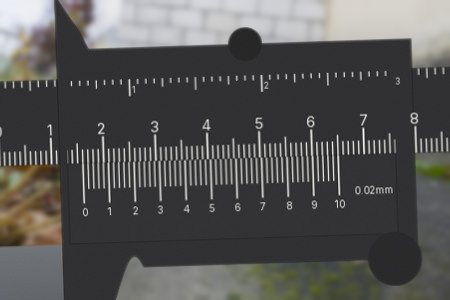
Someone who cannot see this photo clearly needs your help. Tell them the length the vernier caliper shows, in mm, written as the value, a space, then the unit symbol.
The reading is 16.0 mm
